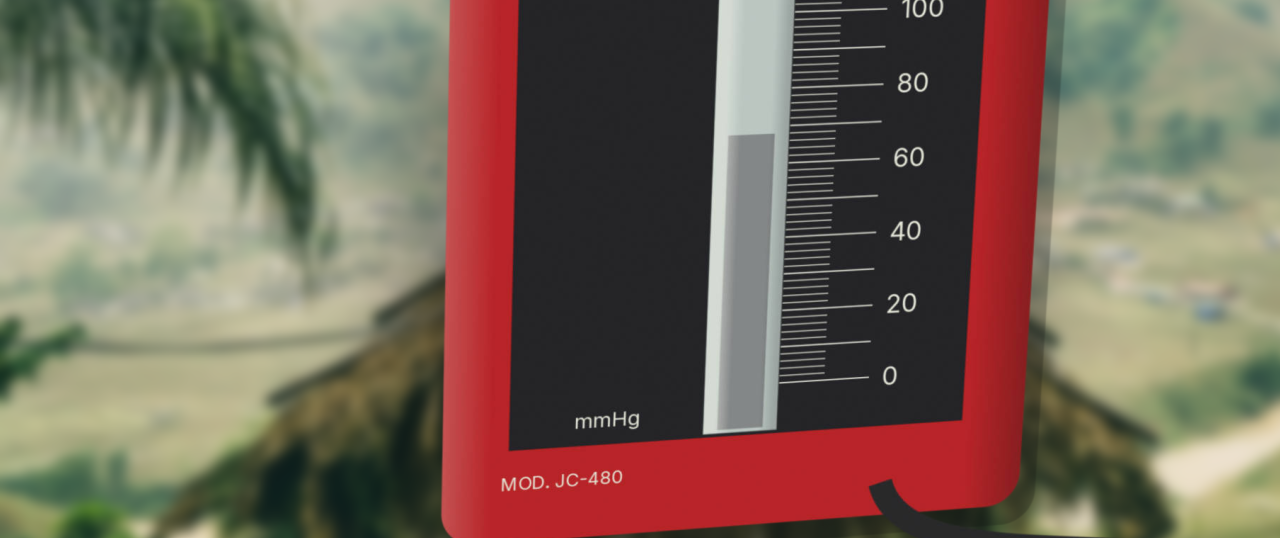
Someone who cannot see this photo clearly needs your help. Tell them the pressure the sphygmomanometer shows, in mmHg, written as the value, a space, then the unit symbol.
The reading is 68 mmHg
